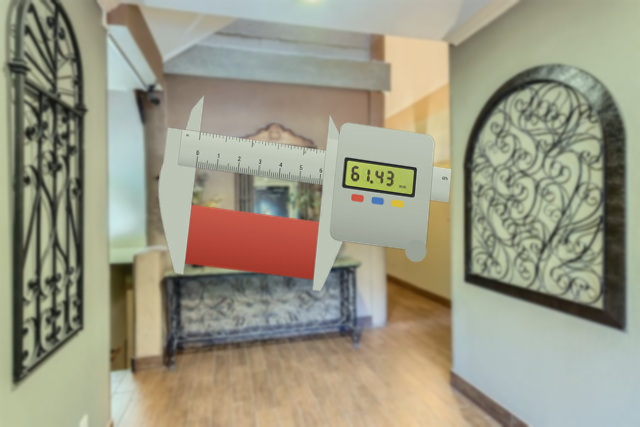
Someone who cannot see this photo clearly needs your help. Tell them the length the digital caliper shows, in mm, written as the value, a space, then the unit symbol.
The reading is 61.43 mm
